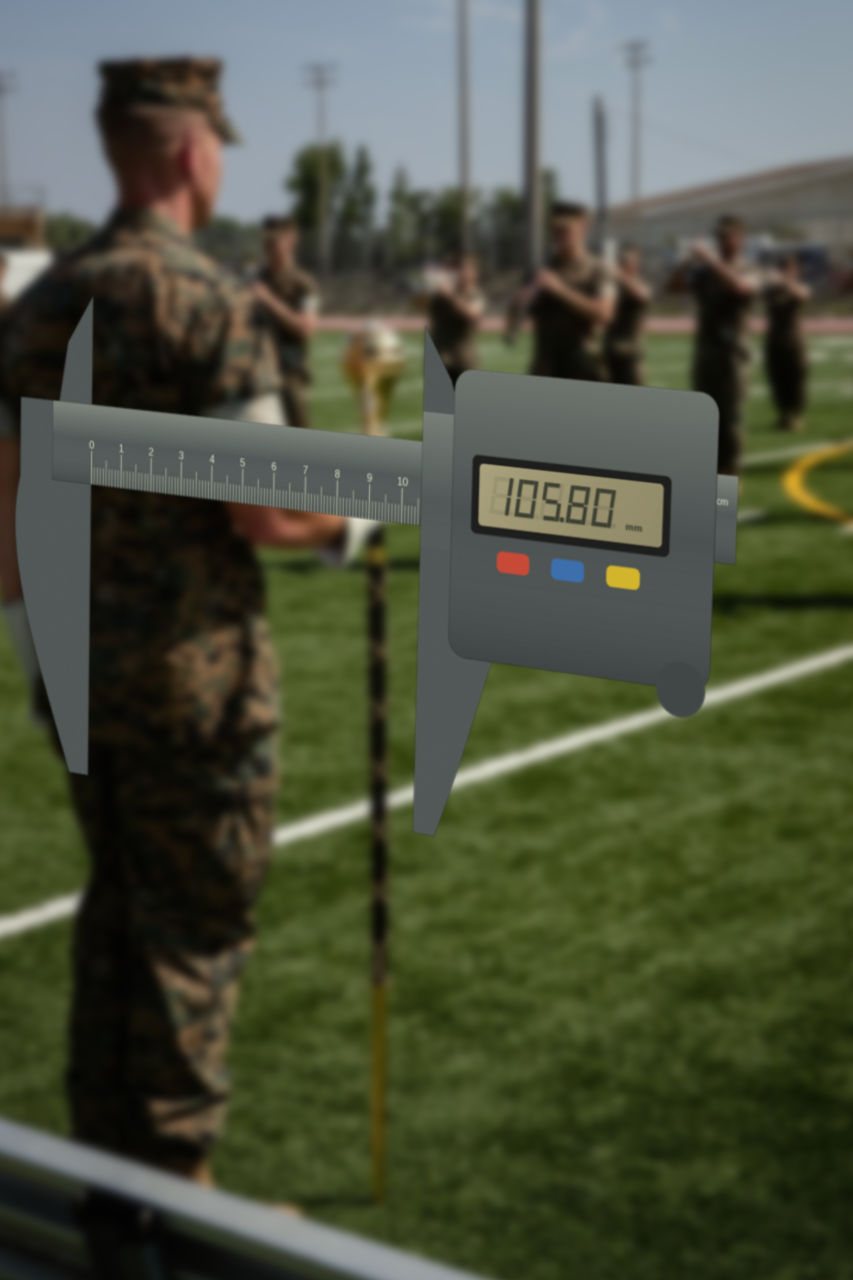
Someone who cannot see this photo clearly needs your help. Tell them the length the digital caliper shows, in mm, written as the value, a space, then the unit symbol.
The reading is 105.80 mm
